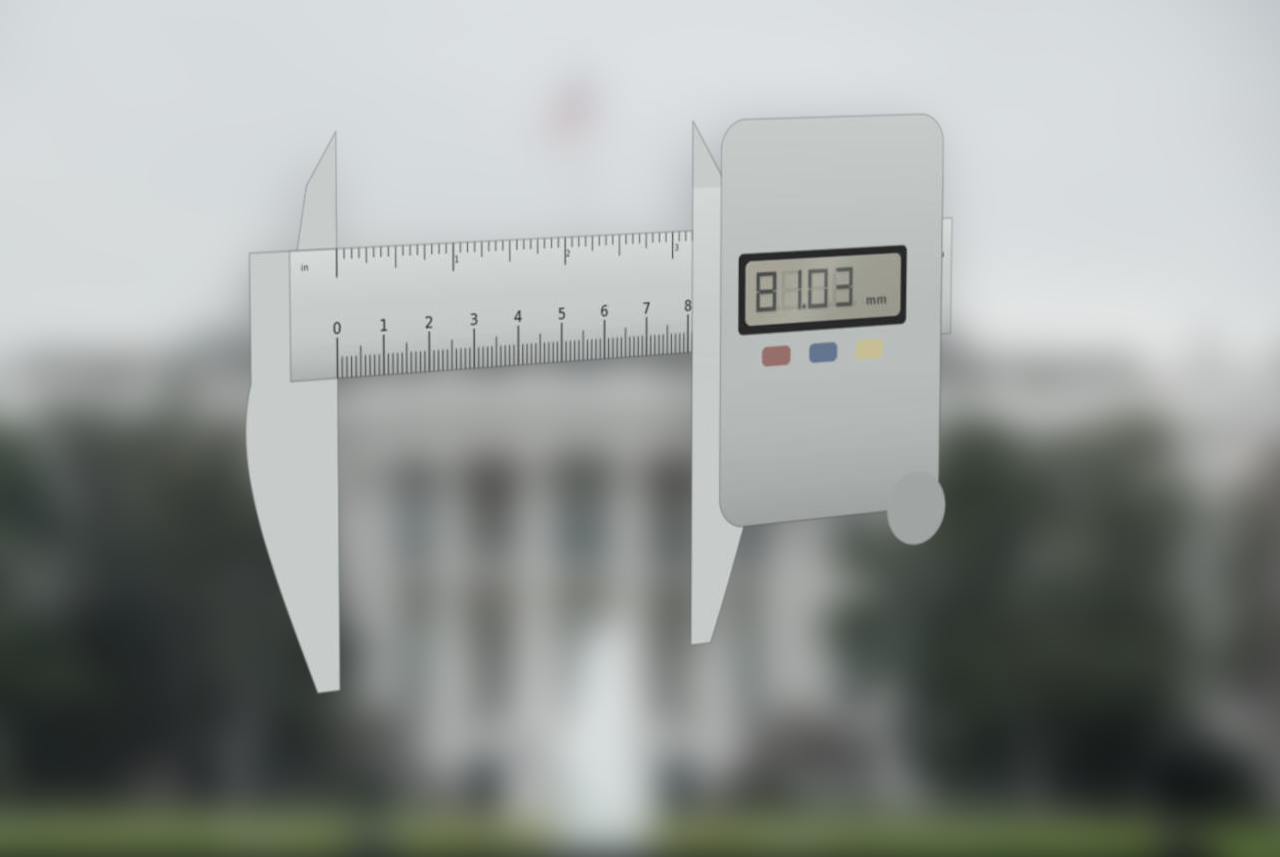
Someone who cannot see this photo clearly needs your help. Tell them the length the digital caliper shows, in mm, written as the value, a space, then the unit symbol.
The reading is 81.03 mm
